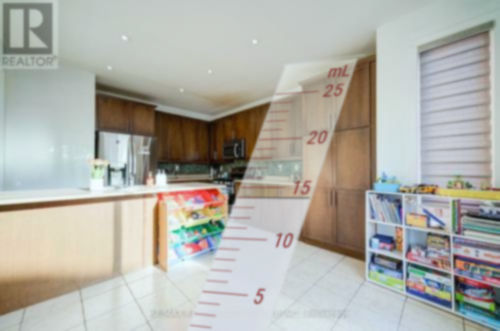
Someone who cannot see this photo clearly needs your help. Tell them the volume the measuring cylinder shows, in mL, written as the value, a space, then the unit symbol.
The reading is 14 mL
